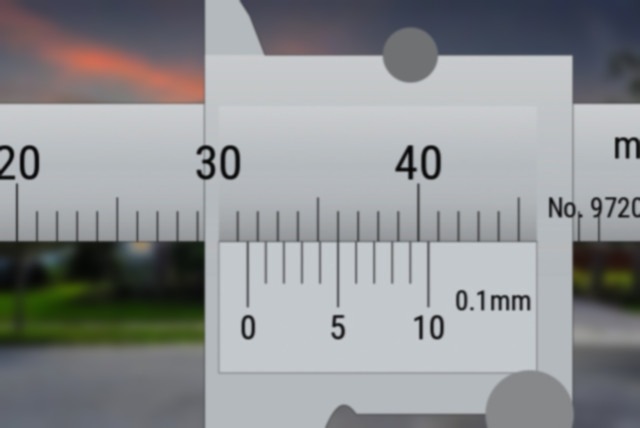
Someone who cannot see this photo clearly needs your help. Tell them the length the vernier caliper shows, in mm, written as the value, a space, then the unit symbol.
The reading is 31.5 mm
